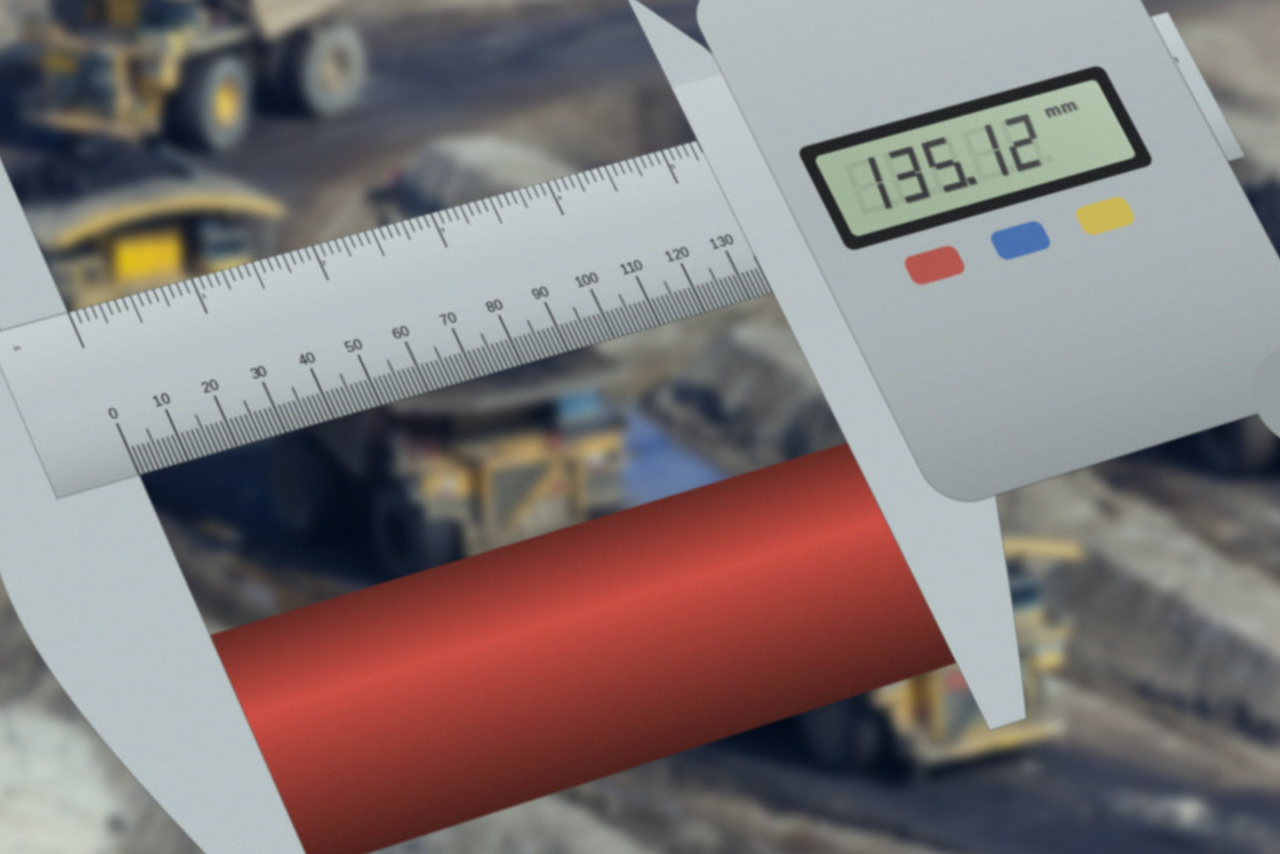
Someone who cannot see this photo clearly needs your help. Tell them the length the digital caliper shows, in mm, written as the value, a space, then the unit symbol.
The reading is 135.12 mm
